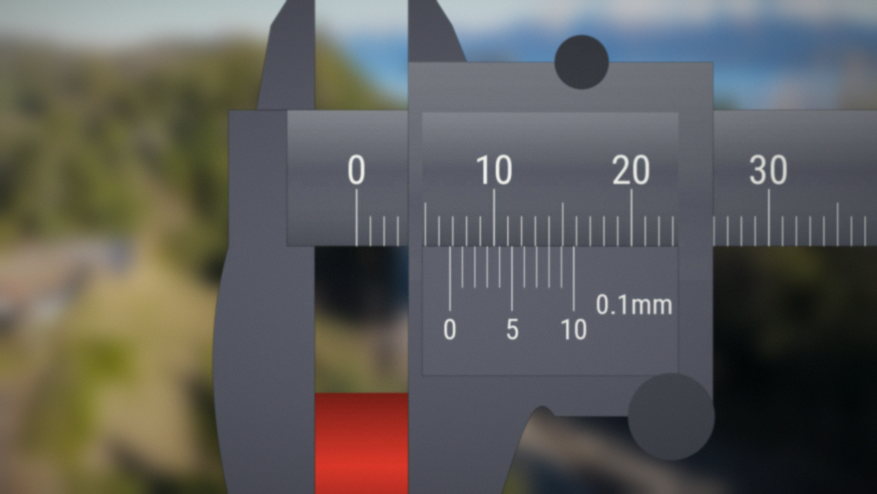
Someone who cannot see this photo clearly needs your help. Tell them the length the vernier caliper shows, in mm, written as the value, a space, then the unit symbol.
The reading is 6.8 mm
